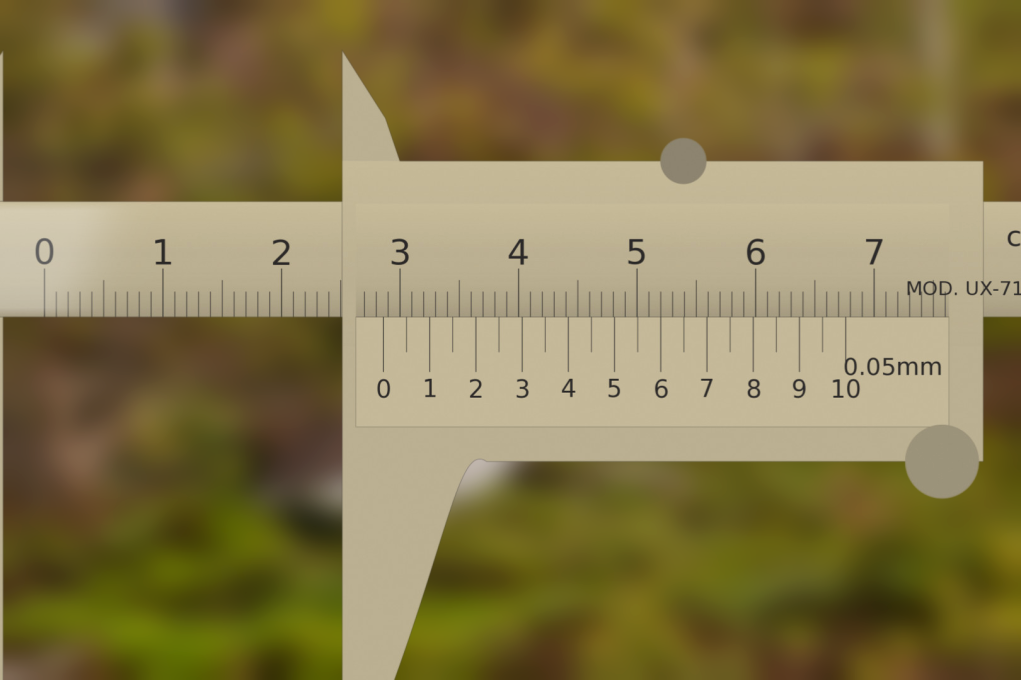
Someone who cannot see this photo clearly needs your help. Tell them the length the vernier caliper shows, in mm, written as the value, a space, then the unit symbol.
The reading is 28.6 mm
